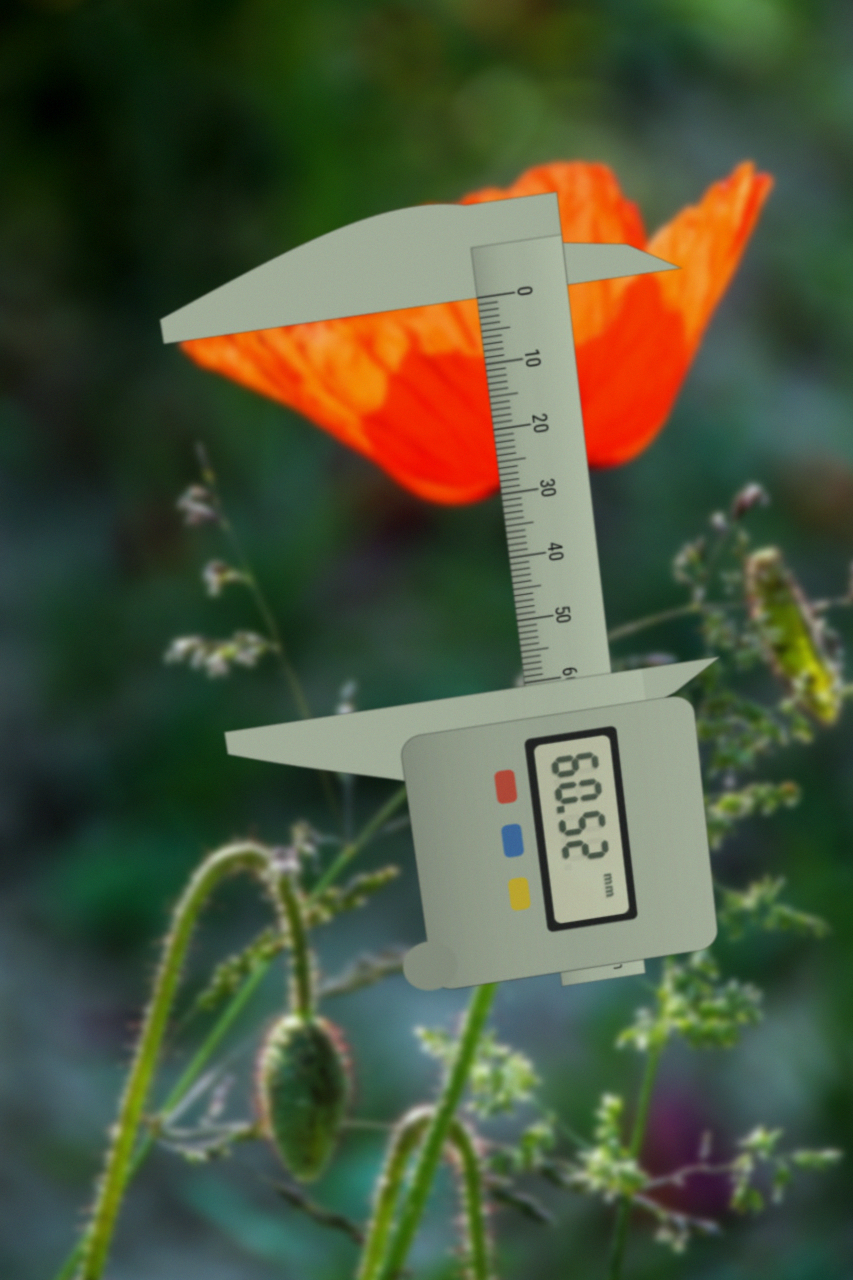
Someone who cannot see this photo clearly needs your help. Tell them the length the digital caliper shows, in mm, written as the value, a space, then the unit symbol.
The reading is 60.52 mm
